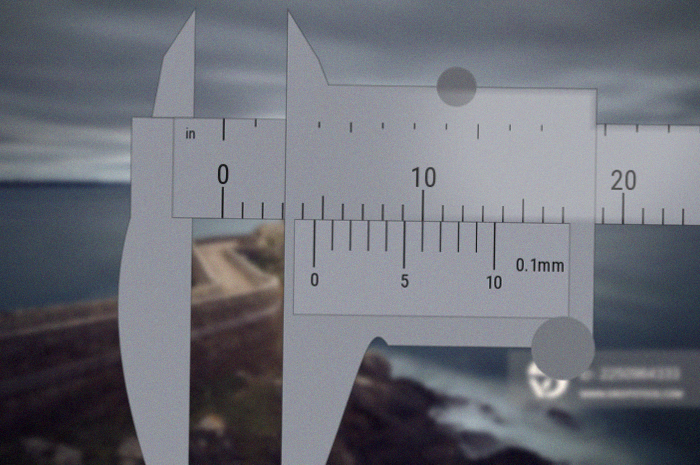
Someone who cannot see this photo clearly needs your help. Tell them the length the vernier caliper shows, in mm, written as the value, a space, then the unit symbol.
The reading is 4.6 mm
